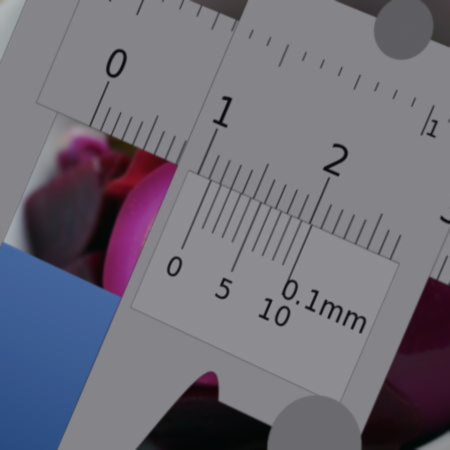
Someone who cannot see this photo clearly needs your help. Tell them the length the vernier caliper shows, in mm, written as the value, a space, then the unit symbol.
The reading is 11.2 mm
